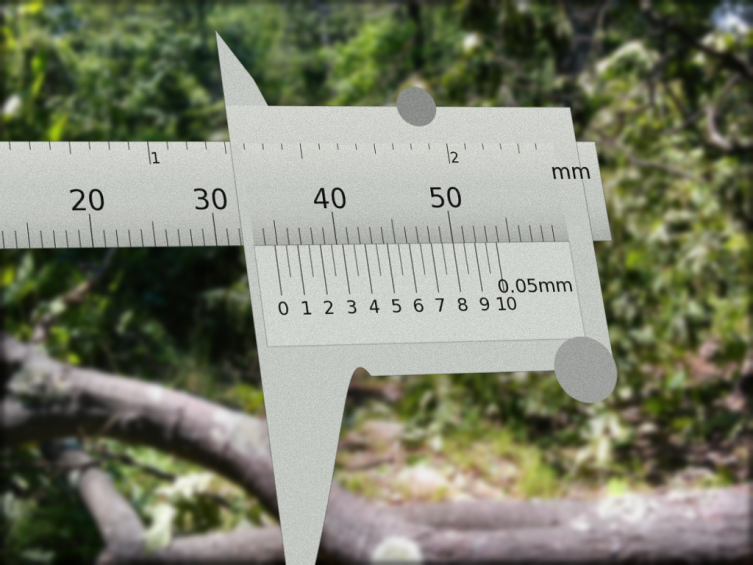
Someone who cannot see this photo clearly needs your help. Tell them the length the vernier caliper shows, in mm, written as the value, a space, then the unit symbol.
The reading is 34.8 mm
